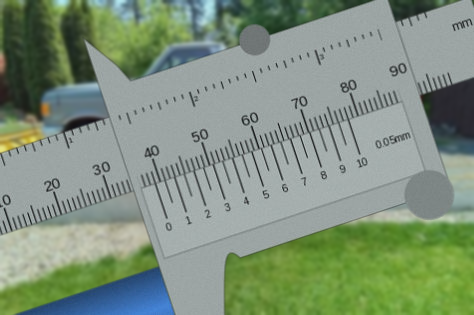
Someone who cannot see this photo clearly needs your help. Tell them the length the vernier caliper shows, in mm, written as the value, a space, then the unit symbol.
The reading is 39.0 mm
